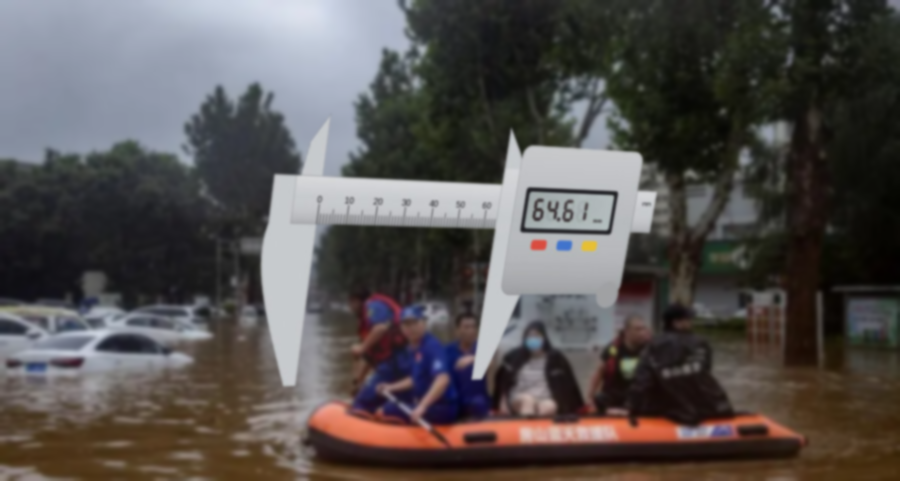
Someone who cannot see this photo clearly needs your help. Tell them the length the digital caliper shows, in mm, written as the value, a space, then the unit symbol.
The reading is 64.61 mm
